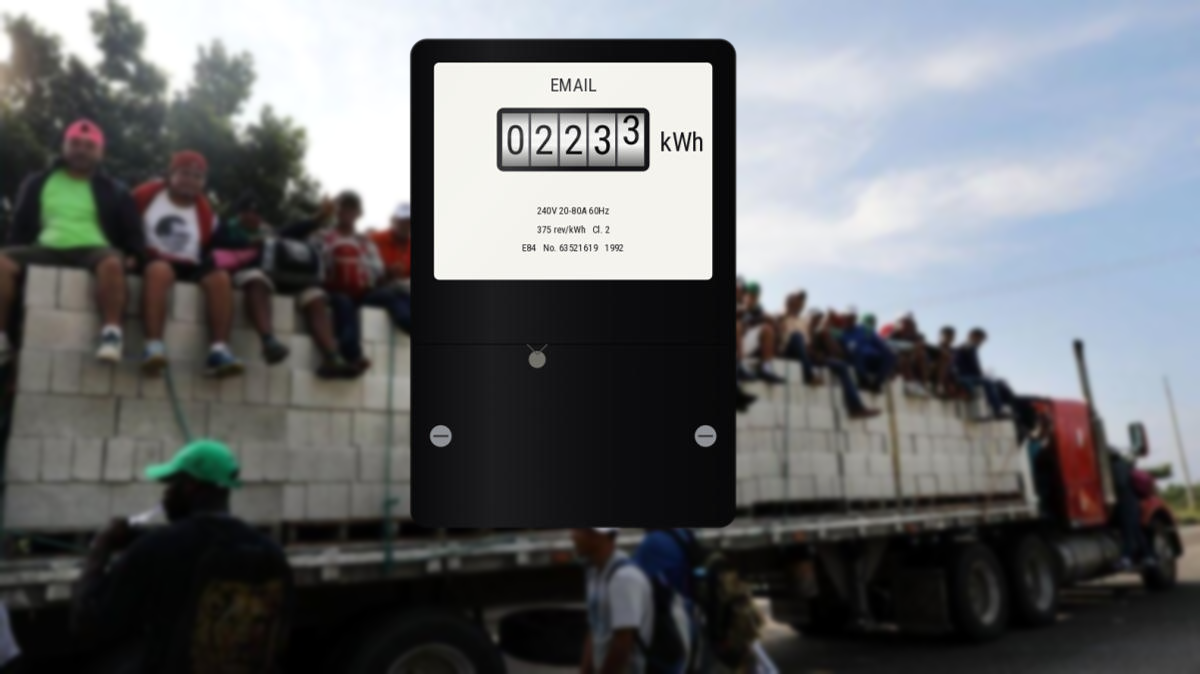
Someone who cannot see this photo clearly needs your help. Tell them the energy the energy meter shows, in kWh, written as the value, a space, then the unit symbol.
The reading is 2233 kWh
